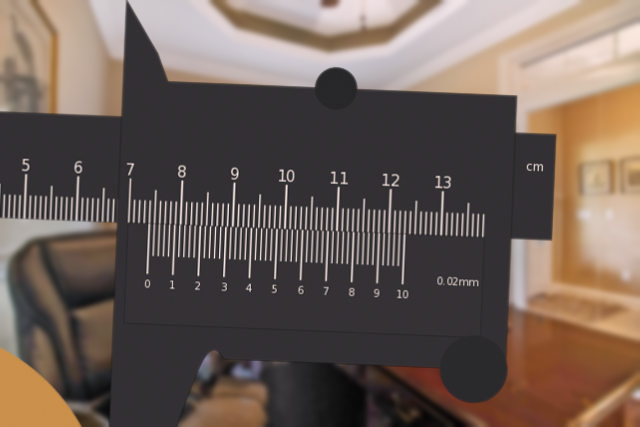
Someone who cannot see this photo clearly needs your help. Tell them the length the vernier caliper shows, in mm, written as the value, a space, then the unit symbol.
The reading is 74.0 mm
